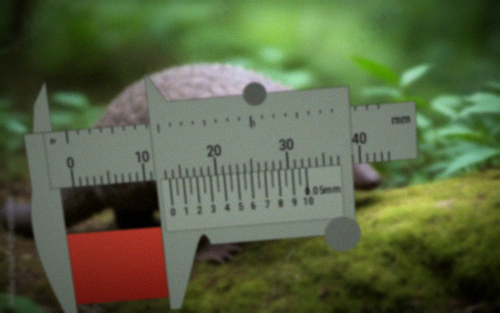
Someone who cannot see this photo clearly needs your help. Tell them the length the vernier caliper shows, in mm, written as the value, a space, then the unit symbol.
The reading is 13.5 mm
